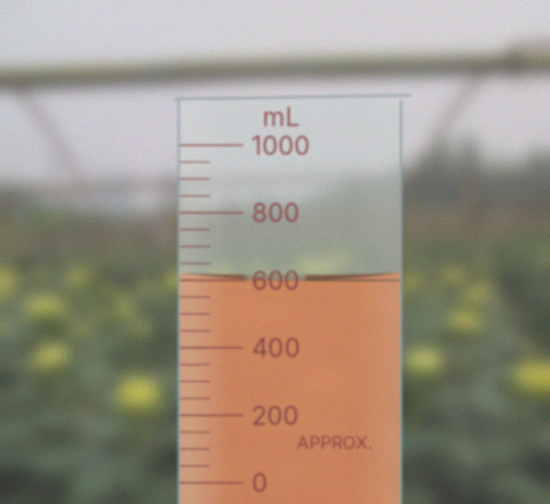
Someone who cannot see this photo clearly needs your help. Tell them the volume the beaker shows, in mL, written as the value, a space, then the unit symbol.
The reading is 600 mL
